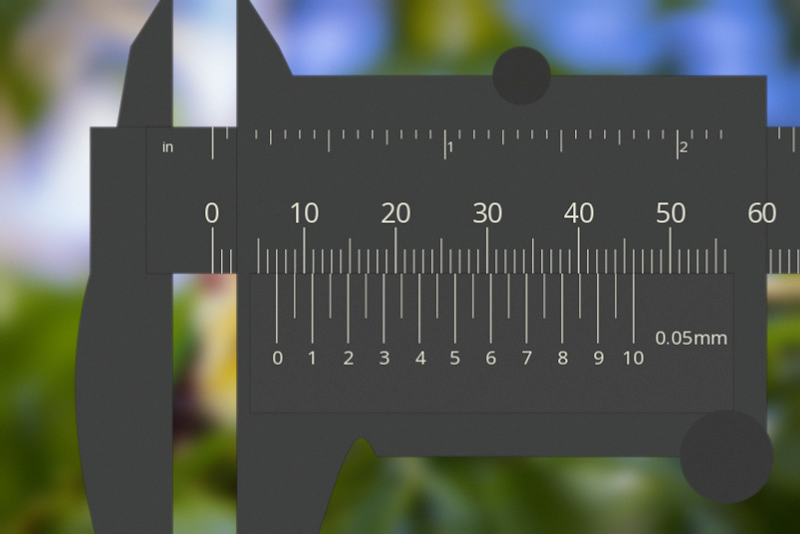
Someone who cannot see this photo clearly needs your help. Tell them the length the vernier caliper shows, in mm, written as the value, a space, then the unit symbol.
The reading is 7.0 mm
